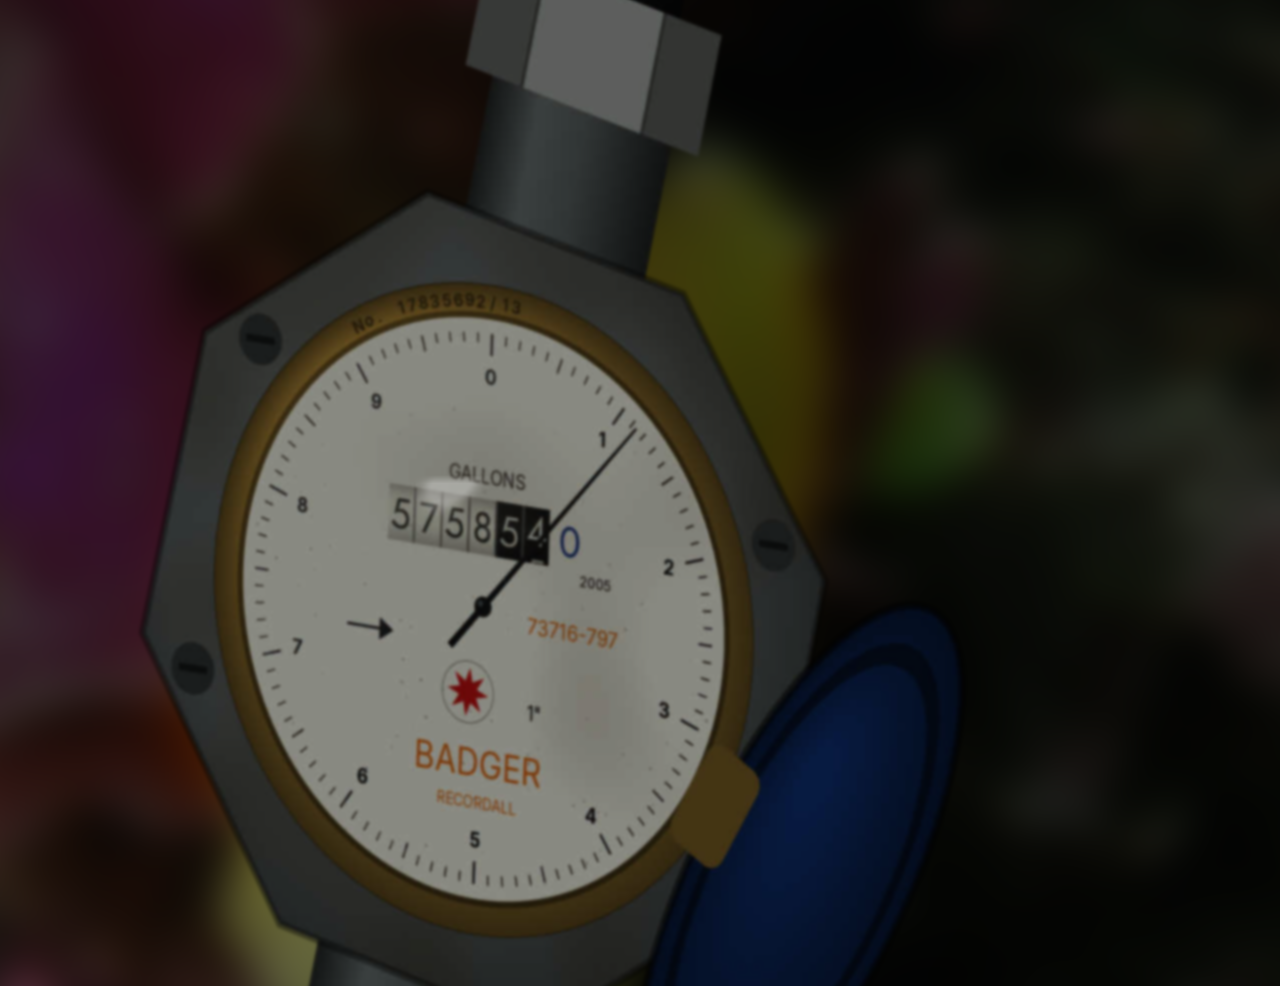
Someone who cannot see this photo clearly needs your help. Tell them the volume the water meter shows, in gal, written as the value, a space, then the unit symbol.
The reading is 5758541.1 gal
